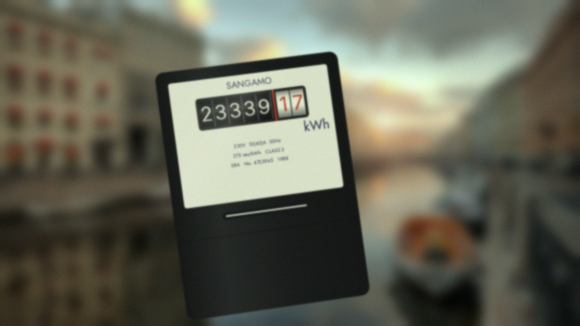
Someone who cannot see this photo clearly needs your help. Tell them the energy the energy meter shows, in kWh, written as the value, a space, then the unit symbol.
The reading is 23339.17 kWh
